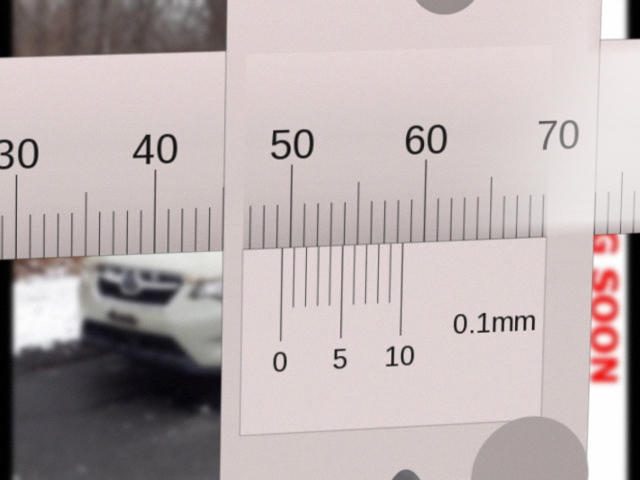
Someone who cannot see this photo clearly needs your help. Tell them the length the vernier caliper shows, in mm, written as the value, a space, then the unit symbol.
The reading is 49.4 mm
